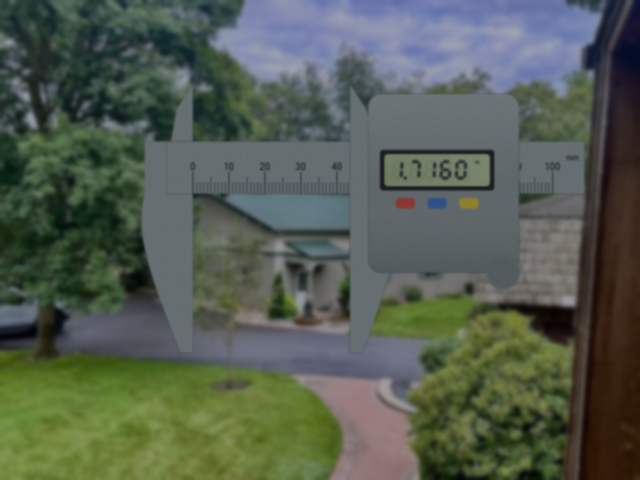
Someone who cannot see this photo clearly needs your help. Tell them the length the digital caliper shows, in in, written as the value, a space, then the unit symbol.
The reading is 1.7160 in
